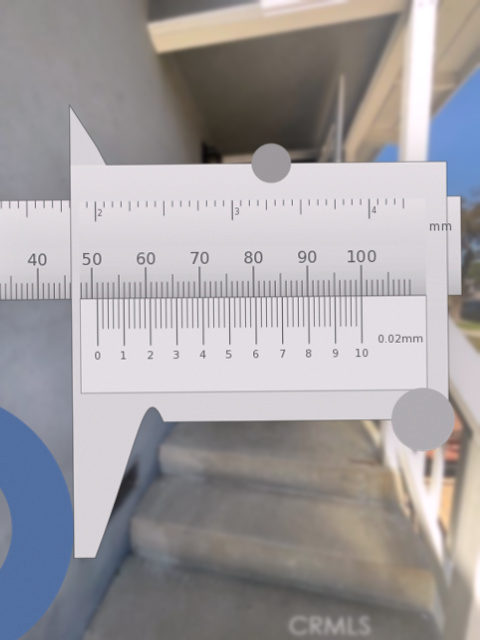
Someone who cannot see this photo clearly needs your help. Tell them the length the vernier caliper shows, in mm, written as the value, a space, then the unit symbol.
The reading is 51.0 mm
